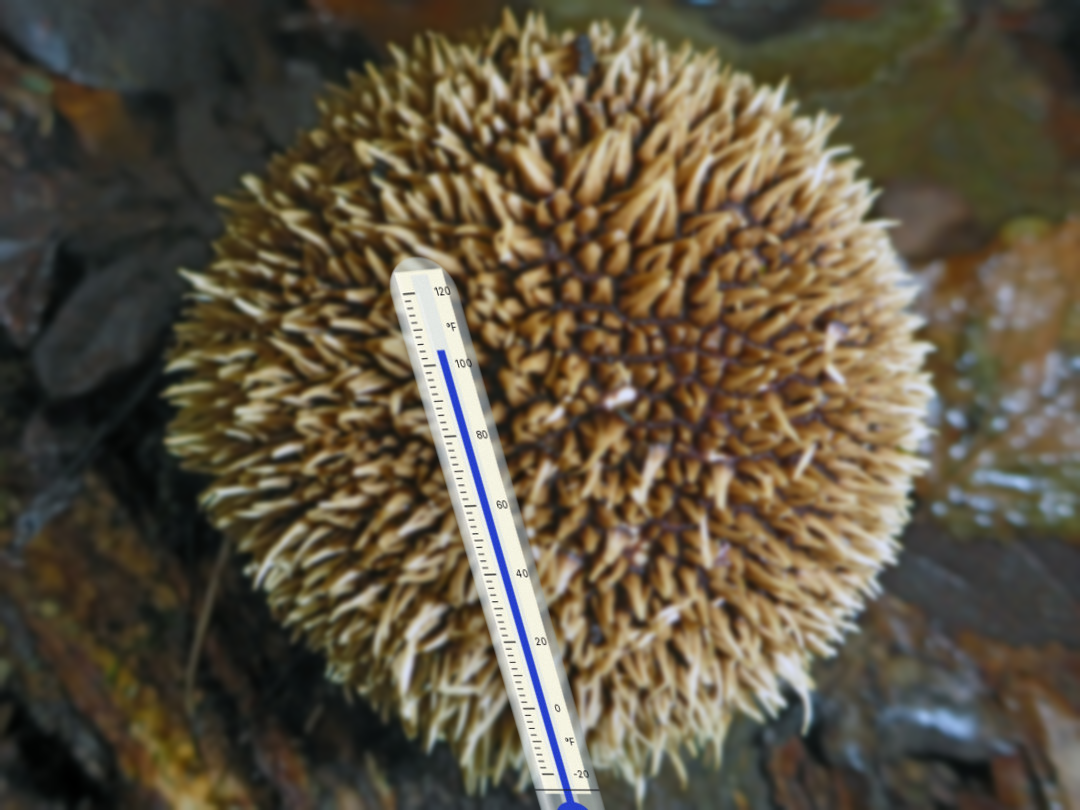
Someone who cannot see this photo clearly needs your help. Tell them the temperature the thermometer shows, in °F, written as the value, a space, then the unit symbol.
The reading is 104 °F
